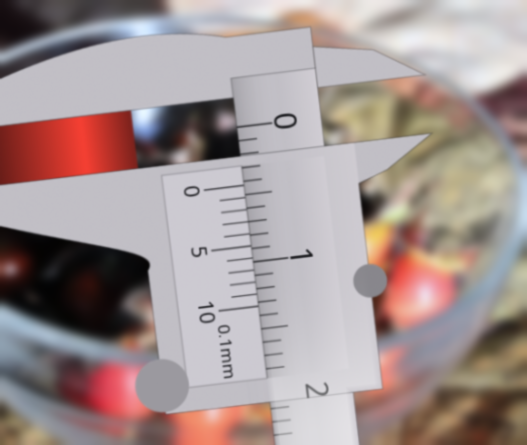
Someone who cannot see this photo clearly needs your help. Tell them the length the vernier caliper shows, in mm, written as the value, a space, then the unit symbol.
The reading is 4.3 mm
